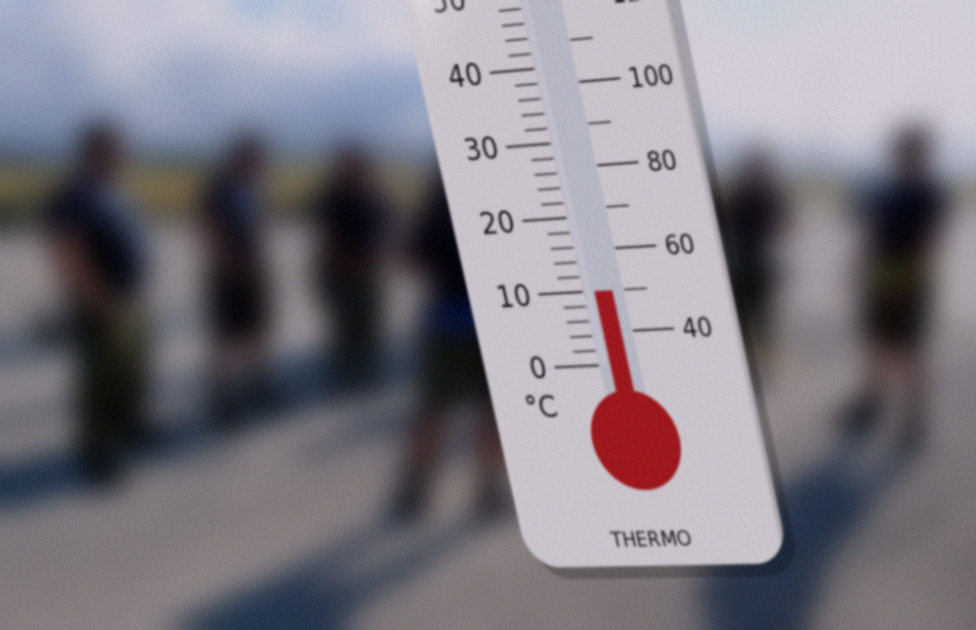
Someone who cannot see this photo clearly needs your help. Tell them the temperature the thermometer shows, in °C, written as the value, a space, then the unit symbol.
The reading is 10 °C
